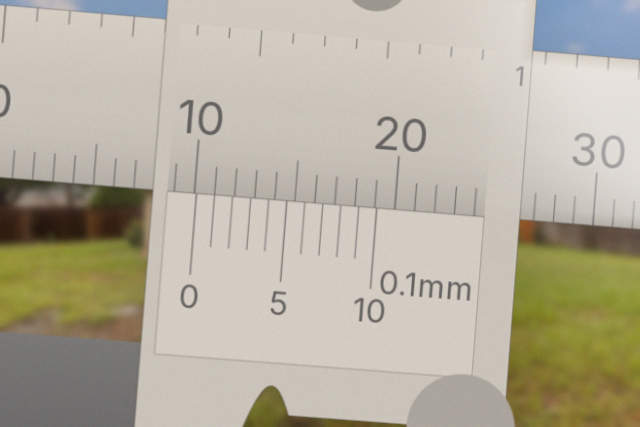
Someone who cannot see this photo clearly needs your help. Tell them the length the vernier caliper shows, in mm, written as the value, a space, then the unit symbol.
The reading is 10.1 mm
